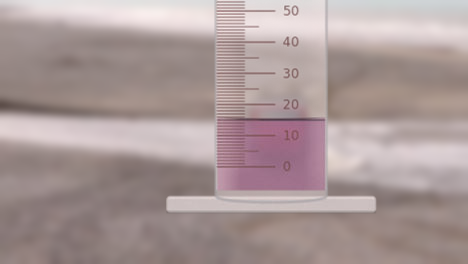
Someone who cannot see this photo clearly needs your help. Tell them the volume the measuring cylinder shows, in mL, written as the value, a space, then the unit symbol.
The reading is 15 mL
